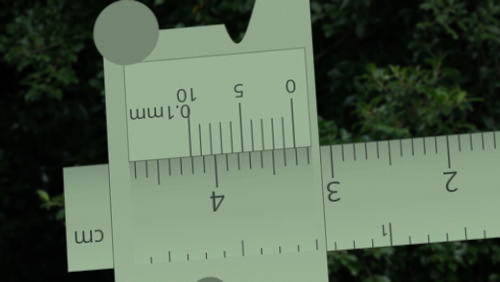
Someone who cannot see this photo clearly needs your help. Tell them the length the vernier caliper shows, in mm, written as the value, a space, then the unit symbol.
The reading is 33.1 mm
